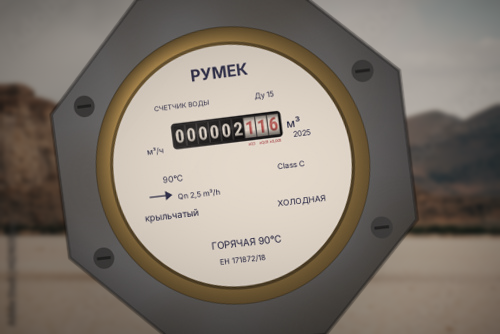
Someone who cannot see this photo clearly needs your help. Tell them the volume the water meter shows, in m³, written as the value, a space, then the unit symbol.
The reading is 2.116 m³
